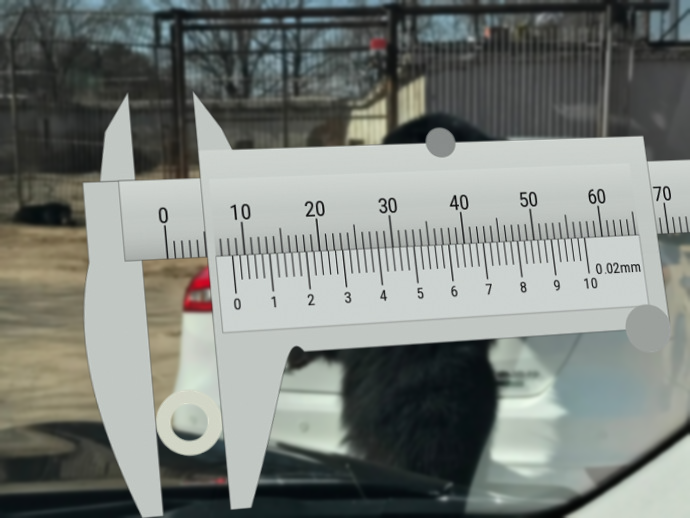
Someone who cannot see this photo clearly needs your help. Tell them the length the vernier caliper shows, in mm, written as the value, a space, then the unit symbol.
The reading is 8.4 mm
